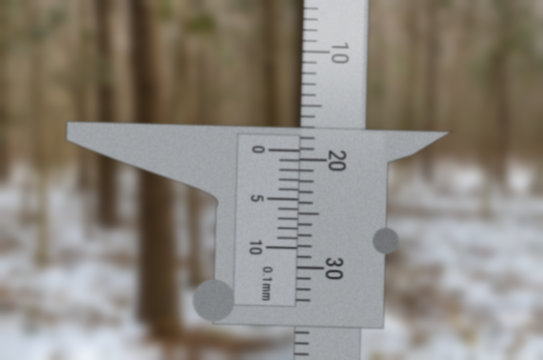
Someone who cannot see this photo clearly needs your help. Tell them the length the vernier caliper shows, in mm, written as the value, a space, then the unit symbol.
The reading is 19.2 mm
